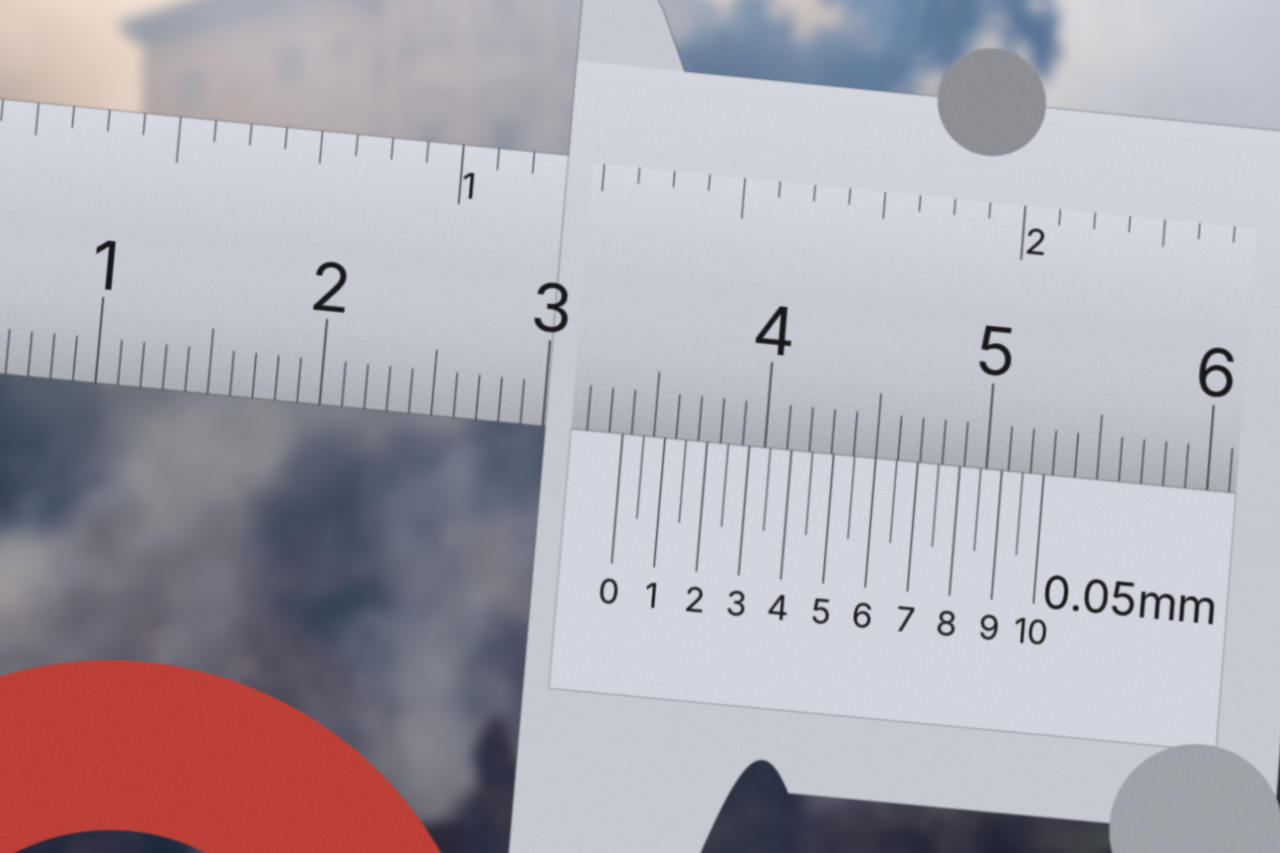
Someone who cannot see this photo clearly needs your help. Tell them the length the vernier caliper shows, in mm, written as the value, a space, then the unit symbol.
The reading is 33.6 mm
